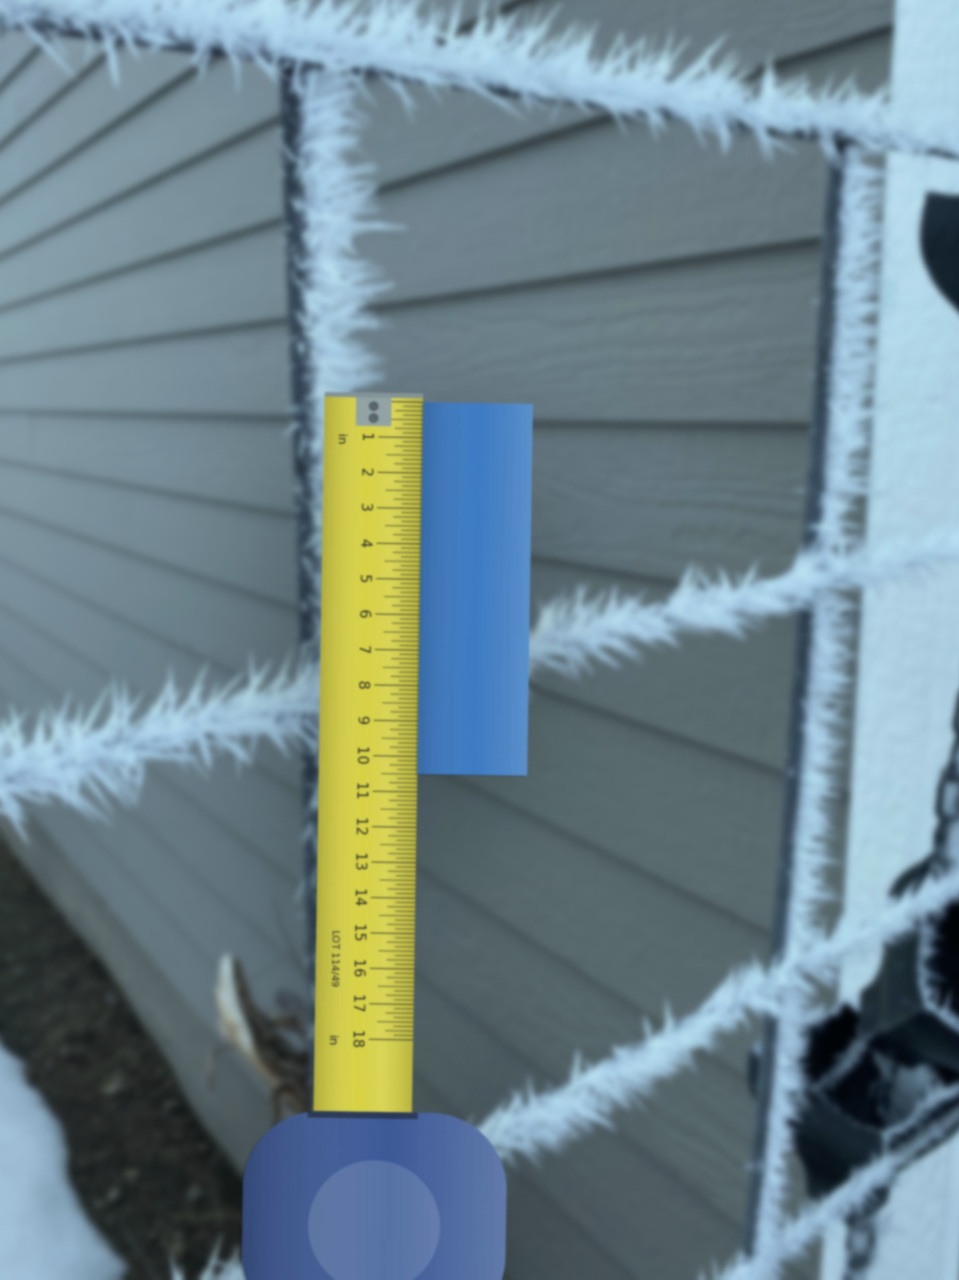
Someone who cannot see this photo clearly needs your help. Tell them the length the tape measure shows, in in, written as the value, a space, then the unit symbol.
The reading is 10.5 in
